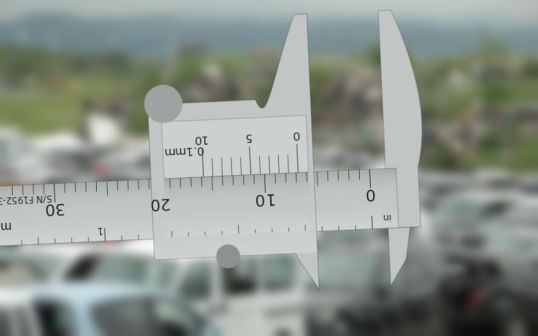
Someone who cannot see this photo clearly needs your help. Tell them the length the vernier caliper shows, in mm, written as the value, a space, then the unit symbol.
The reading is 6.8 mm
